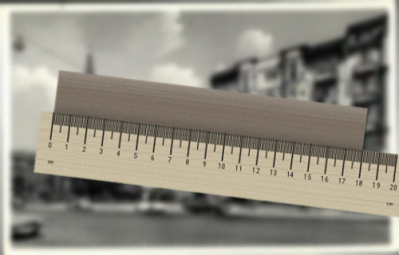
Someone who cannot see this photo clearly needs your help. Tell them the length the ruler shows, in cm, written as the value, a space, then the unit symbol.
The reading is 18 cm
